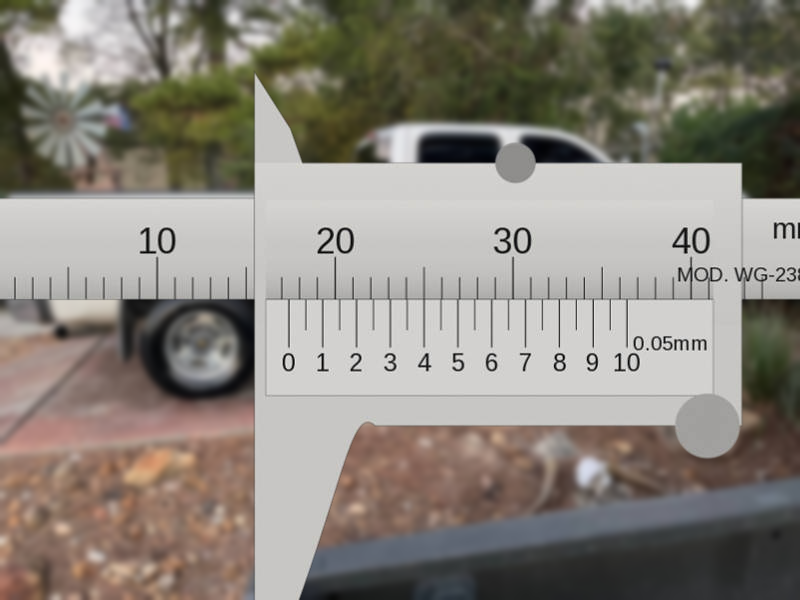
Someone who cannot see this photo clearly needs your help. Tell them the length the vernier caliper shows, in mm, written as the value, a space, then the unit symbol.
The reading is 17.4 mm
